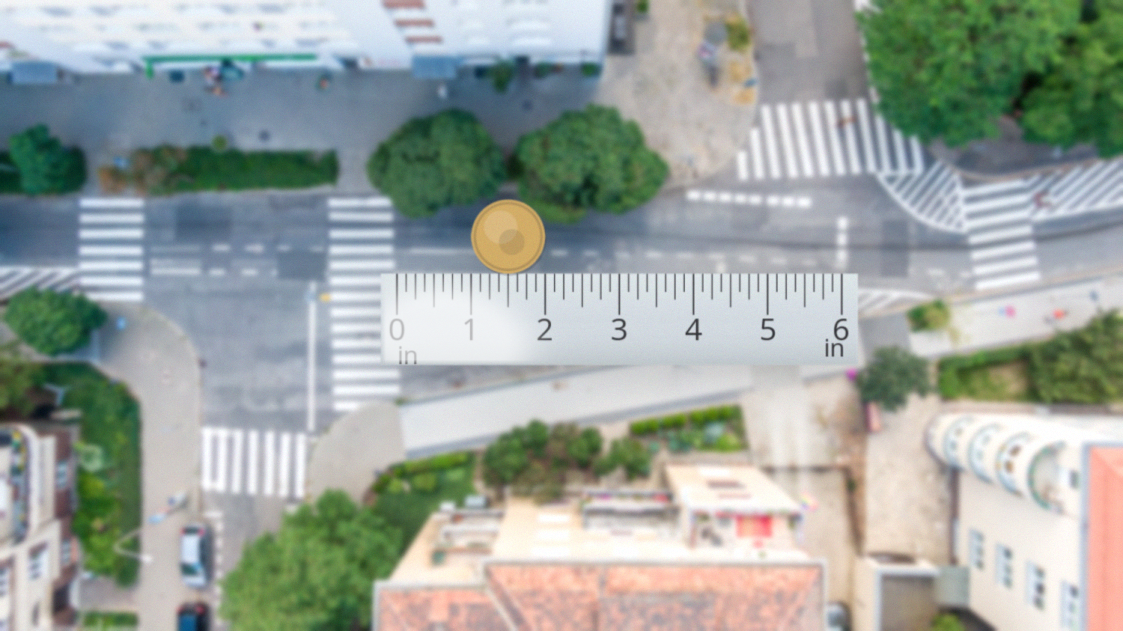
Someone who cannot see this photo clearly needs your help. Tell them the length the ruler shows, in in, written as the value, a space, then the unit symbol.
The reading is 1 in
